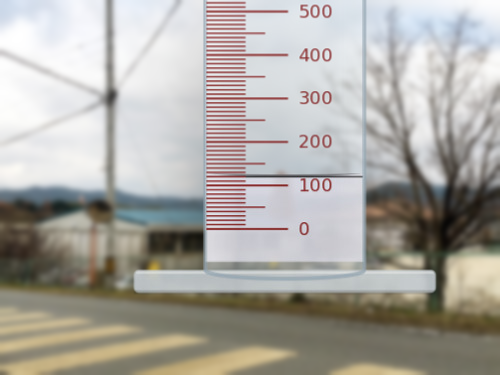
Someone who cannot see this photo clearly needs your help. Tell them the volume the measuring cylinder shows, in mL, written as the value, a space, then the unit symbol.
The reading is 120 mL
